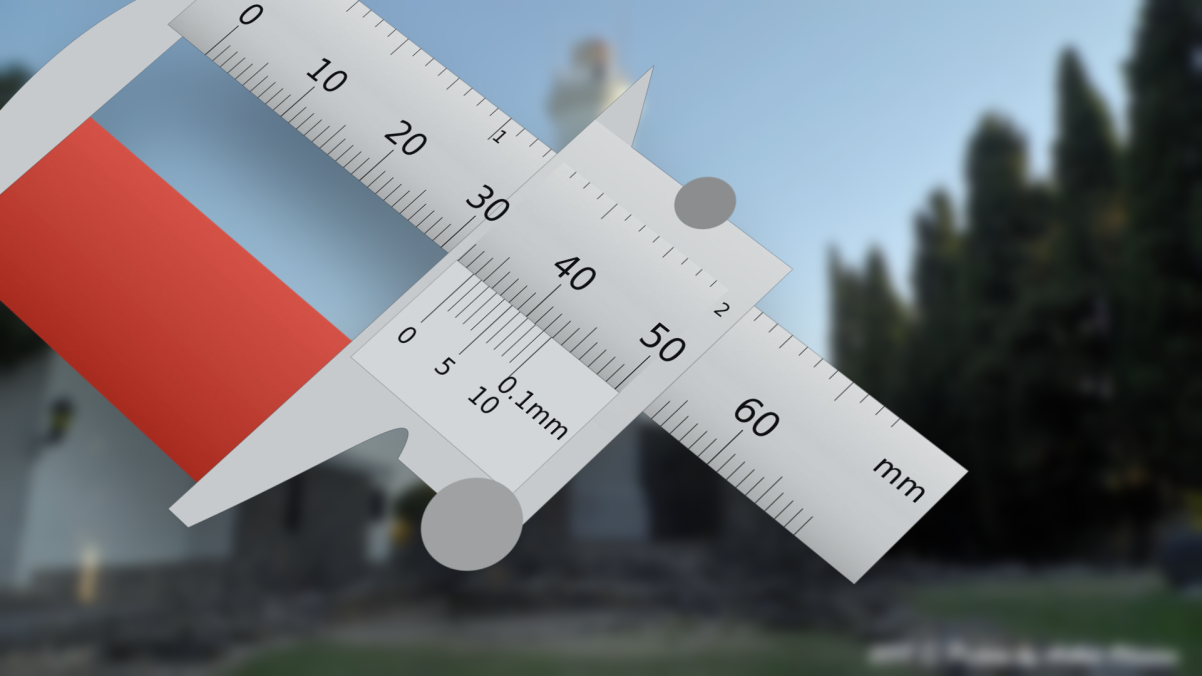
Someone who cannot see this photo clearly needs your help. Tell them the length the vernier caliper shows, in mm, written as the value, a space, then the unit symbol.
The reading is 33.9 mm
